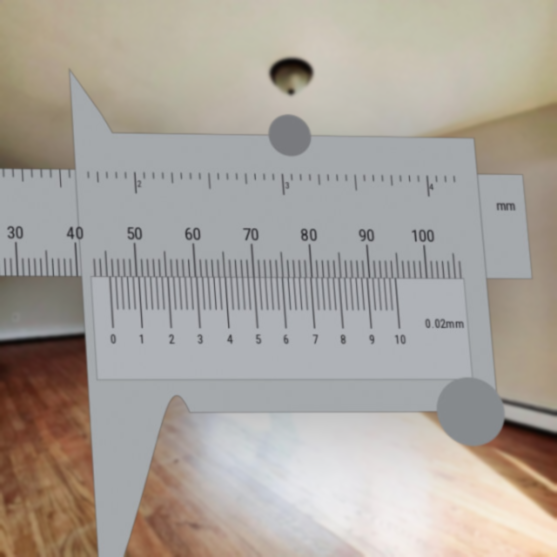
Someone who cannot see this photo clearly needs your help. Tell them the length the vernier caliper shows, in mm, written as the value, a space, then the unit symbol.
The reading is 45.5 mm
